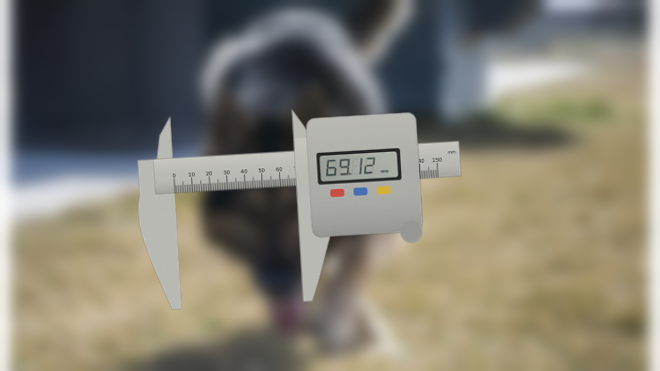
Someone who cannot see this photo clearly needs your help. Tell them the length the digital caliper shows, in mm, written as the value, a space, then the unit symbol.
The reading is 69.12 mm
